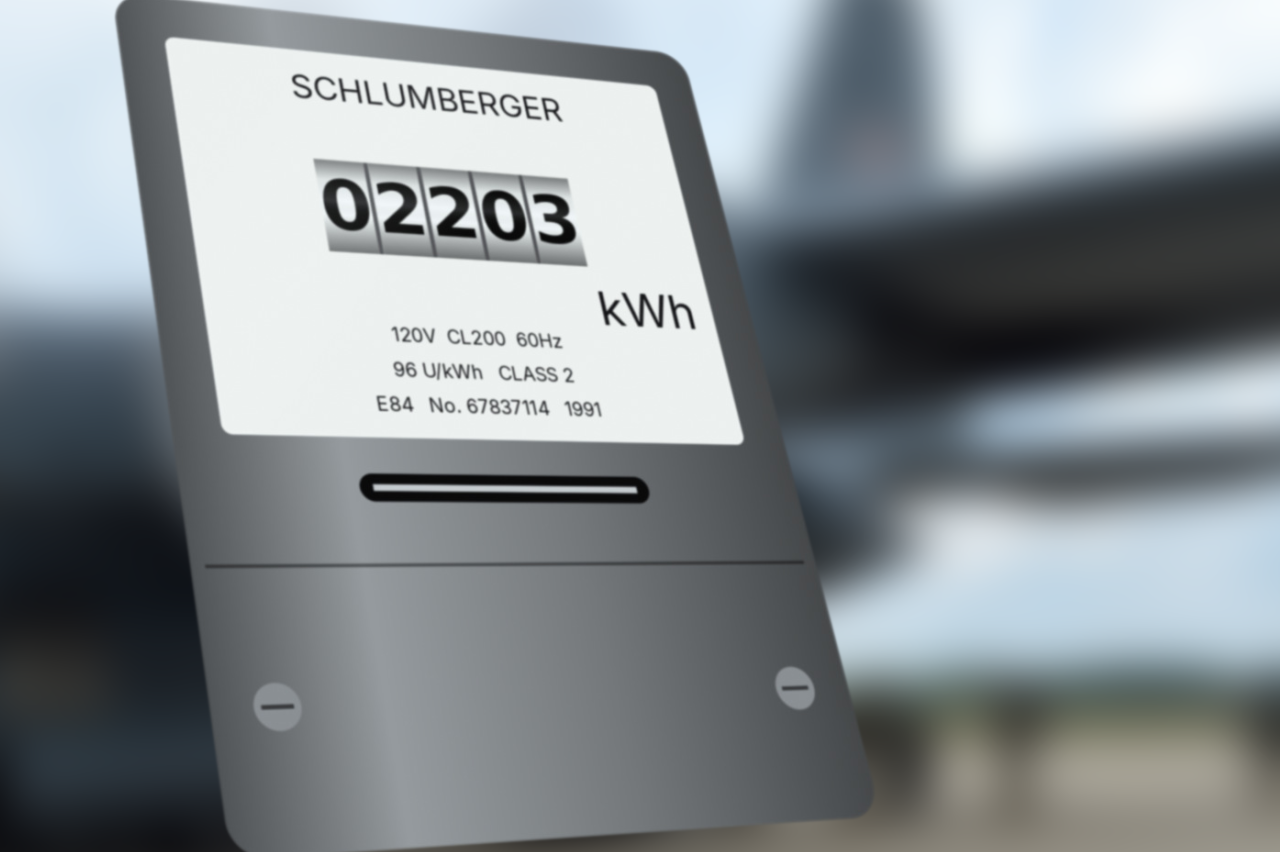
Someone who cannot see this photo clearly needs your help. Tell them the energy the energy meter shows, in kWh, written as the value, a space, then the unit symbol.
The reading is 2203 kWh
